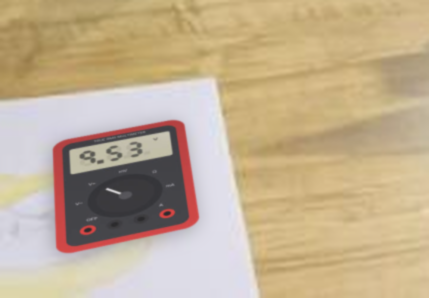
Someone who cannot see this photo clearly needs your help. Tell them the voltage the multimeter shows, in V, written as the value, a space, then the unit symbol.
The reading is 9.53 V
